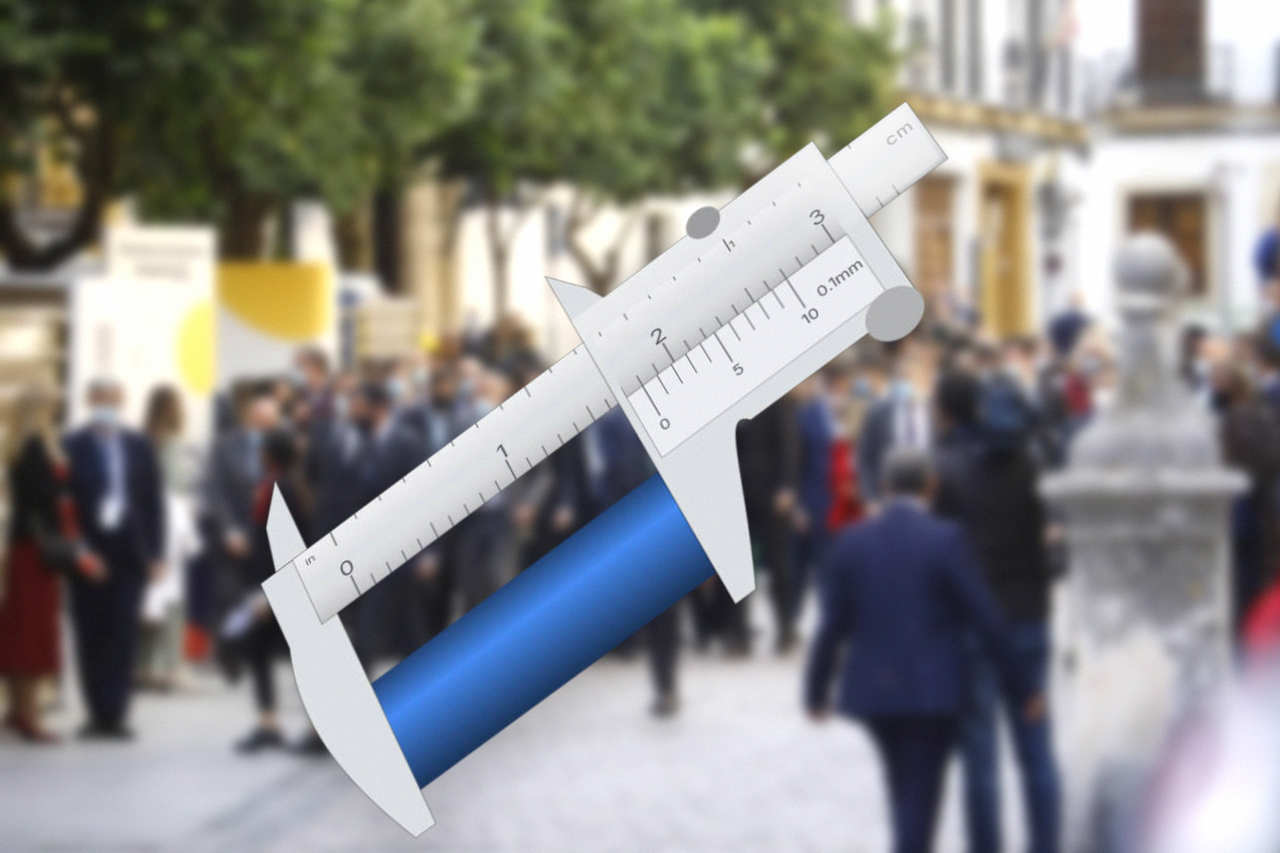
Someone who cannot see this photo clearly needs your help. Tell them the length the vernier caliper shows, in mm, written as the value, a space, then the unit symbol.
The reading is 18.0 mm
